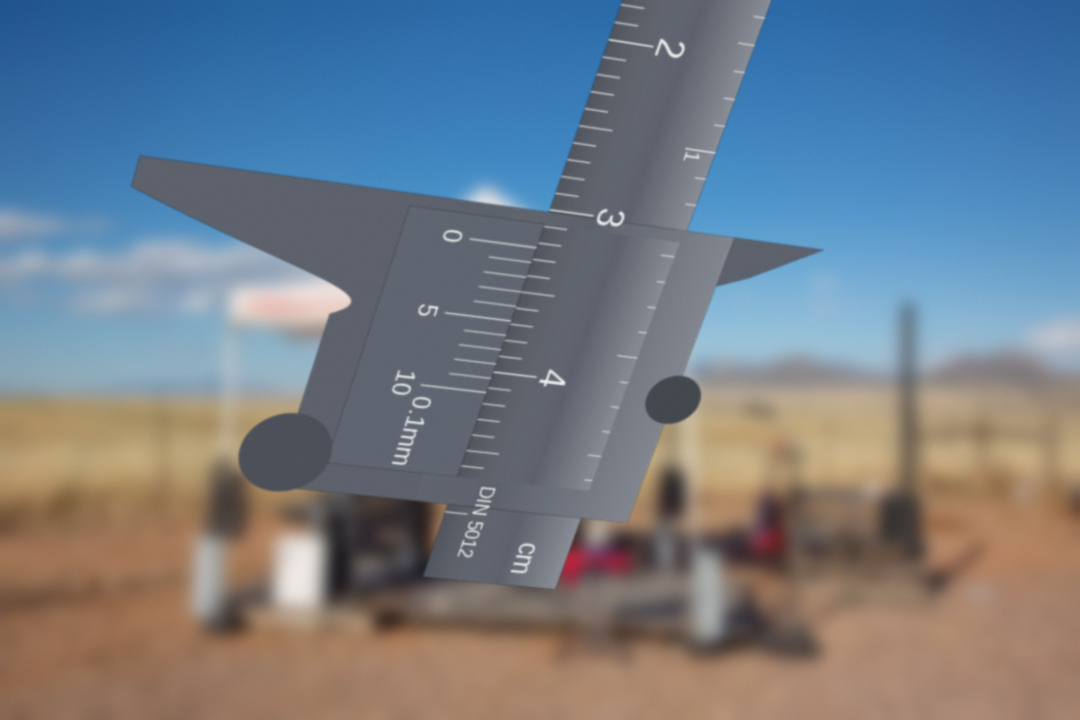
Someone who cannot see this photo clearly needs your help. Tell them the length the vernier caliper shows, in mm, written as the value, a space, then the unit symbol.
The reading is 32.3 mm
